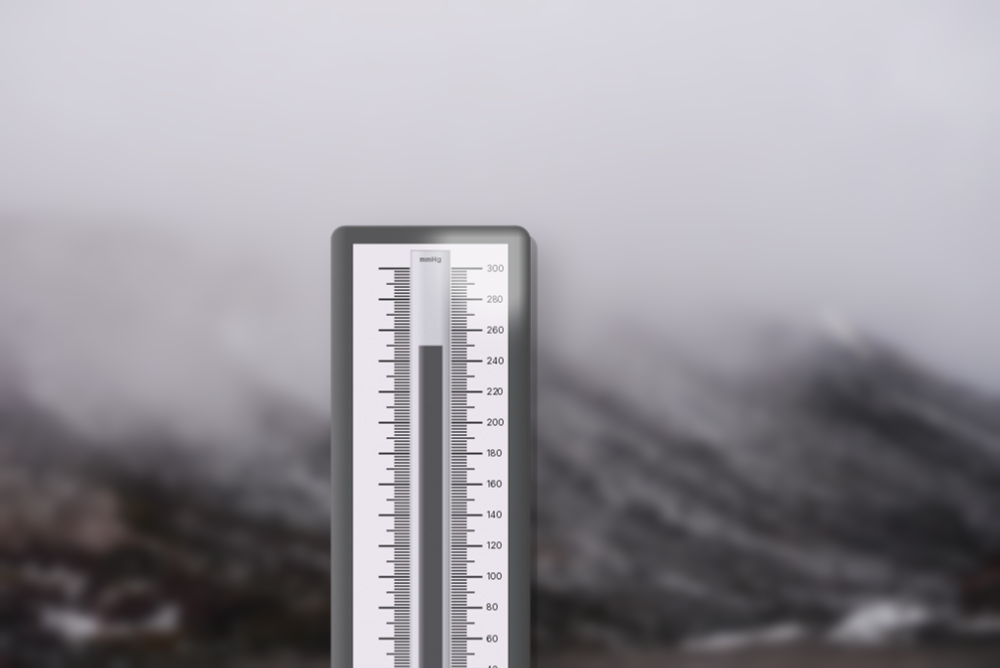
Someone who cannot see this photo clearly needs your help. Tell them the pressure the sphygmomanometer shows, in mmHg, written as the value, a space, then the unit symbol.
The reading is 250 mmHg
